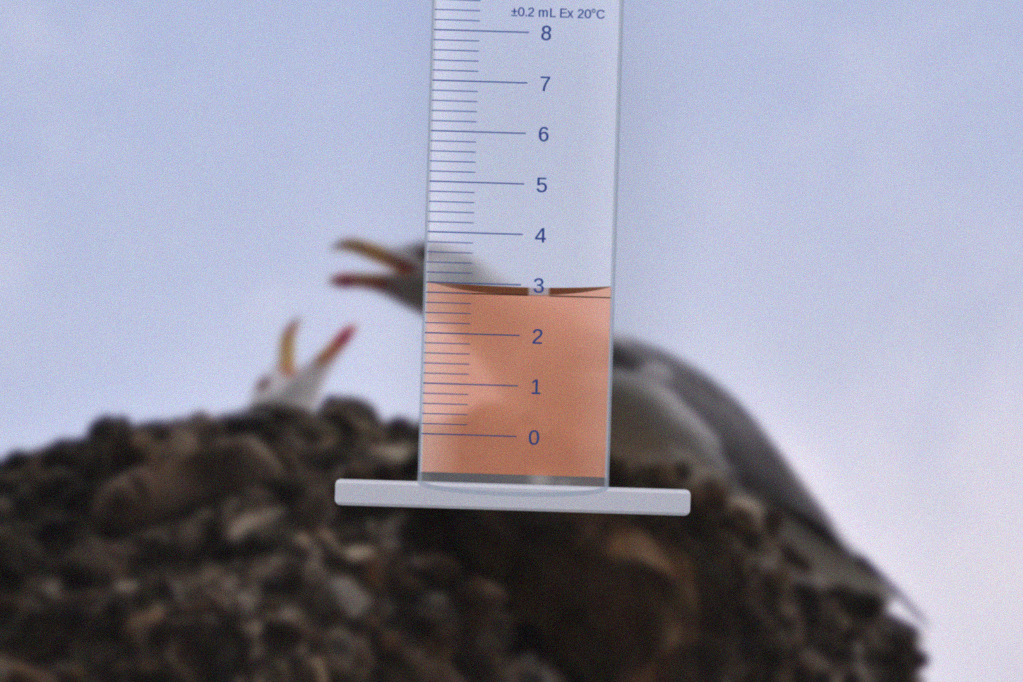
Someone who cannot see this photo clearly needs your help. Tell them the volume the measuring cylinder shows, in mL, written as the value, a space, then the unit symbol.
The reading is 2.8 mL
